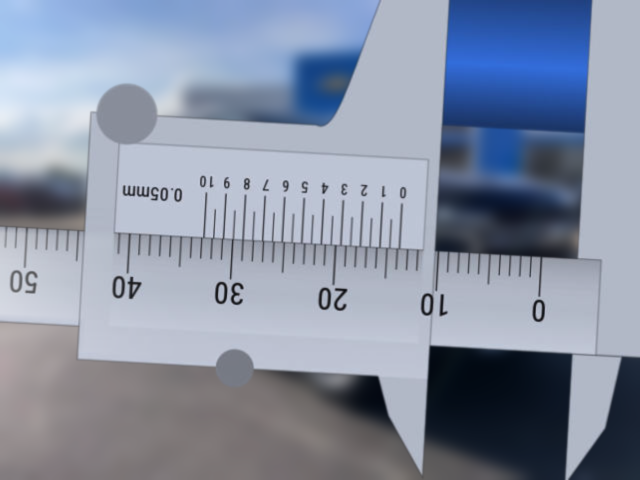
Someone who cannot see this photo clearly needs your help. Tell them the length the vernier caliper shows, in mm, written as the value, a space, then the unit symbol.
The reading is 13.8 mm
